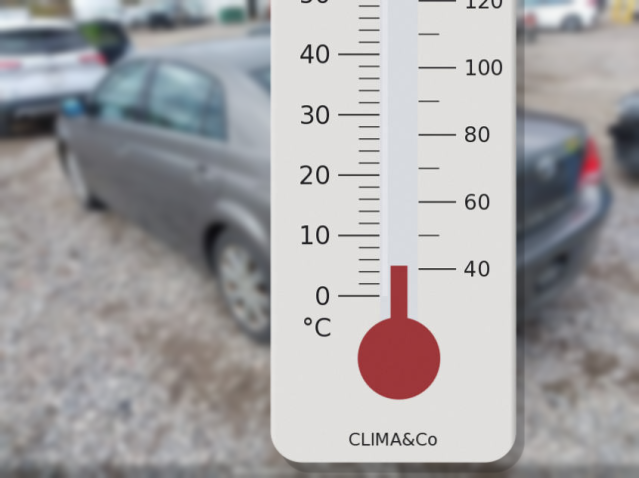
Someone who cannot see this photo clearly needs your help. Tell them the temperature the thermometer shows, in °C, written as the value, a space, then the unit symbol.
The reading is 5 °C
